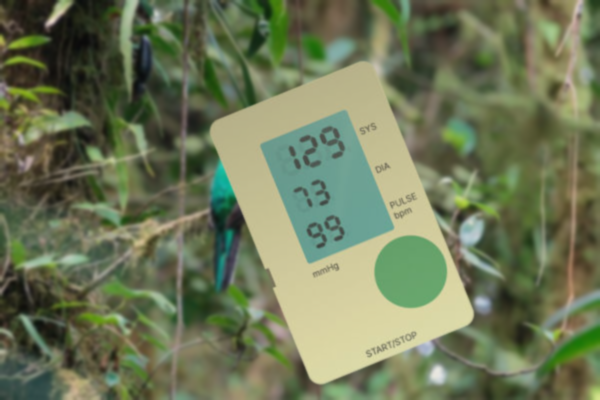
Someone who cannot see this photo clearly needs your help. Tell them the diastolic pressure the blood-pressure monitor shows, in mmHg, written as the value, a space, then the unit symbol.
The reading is 73 mmHg
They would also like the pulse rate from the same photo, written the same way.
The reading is 99 bpm
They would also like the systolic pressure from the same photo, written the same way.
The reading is 129 mmHg
